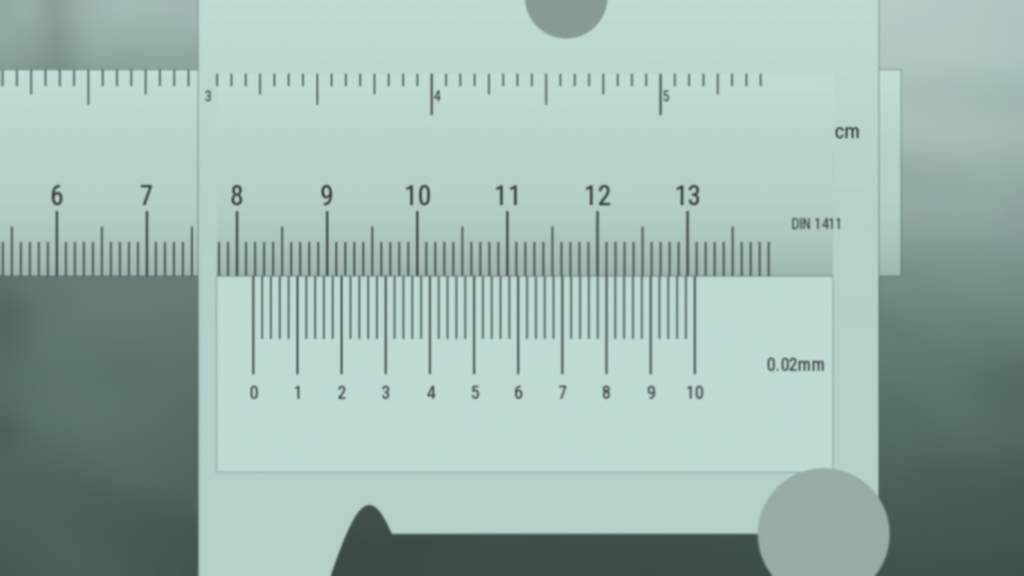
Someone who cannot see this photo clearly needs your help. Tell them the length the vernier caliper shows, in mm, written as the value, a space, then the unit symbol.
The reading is 81.8 mm
